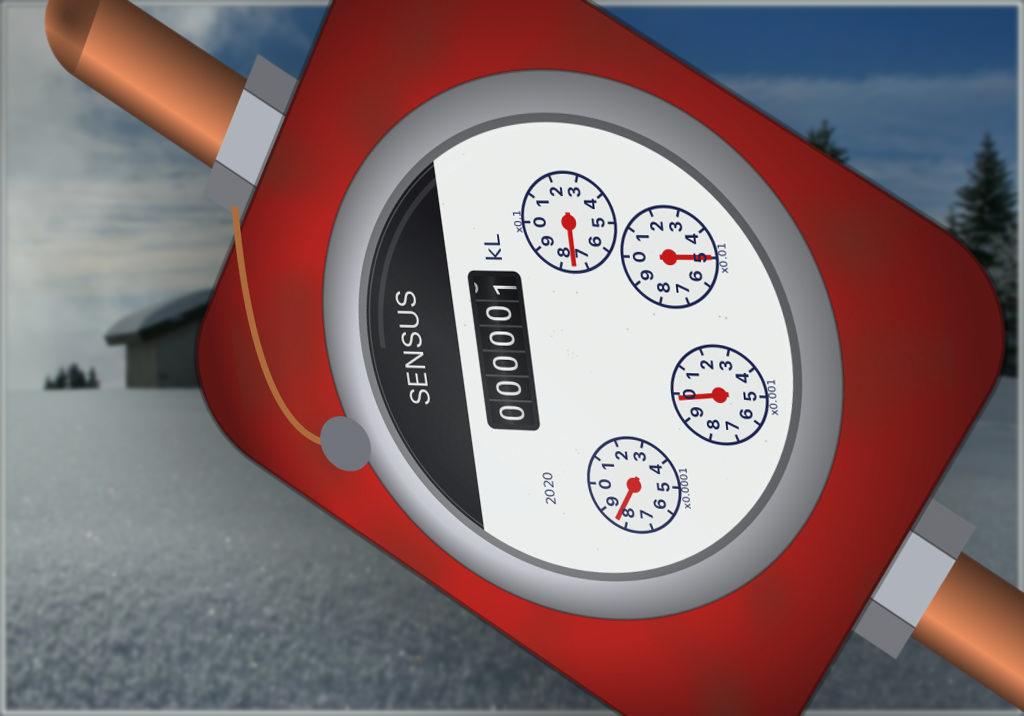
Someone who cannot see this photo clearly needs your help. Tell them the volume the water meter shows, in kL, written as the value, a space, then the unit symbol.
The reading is 0.7498 kL
